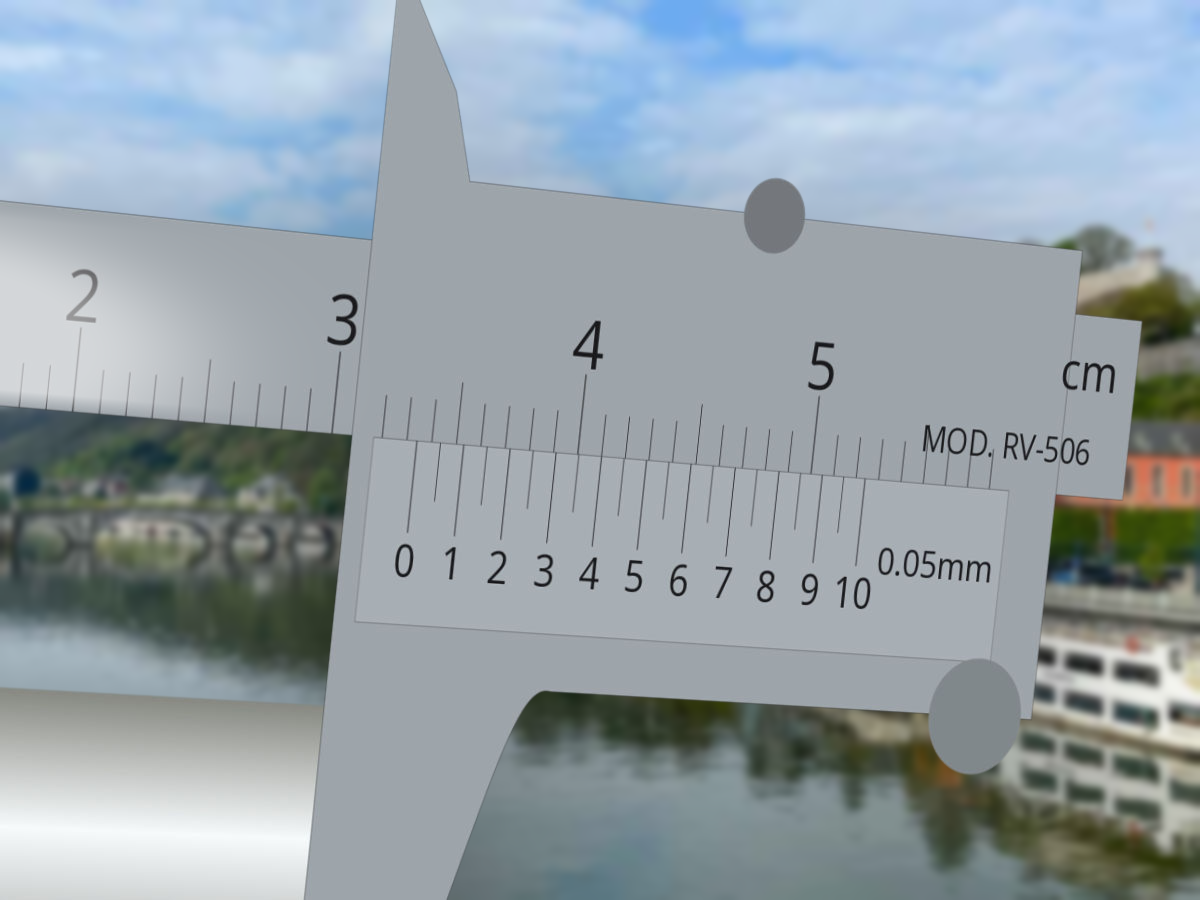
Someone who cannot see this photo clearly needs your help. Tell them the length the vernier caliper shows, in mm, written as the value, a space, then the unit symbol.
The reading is 33.4 mm
